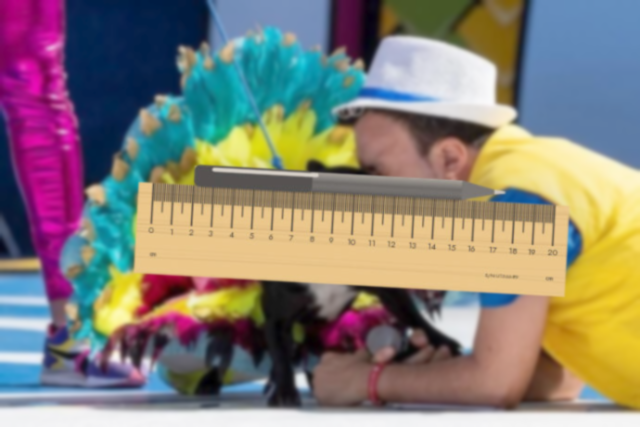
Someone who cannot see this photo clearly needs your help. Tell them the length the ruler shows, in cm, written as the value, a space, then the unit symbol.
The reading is 15.5 cm
